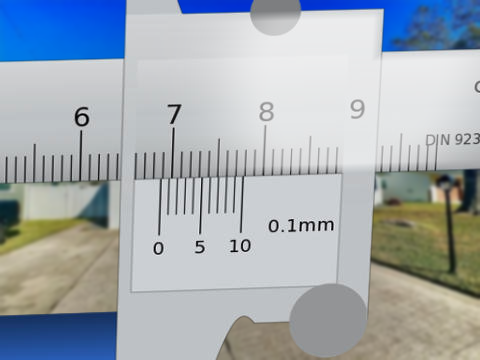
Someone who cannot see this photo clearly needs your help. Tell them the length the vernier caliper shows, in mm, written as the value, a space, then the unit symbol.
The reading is 68.8 mm
